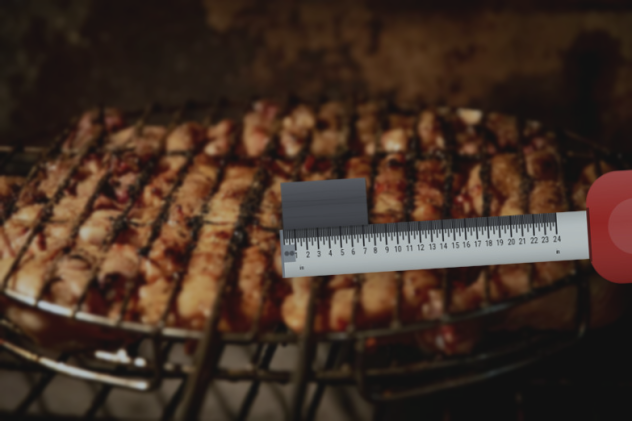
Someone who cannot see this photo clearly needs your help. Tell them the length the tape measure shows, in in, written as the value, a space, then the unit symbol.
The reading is 7.5 in
